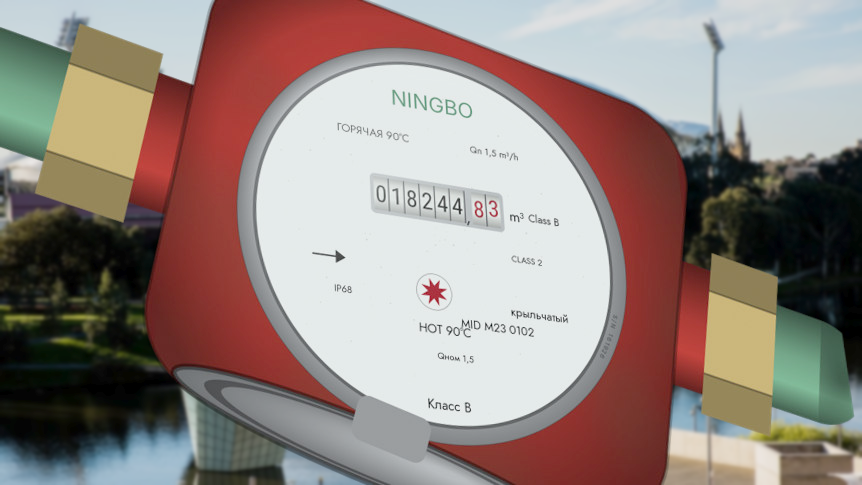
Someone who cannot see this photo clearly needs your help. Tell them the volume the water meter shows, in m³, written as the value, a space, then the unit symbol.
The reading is 18244.83 m³
